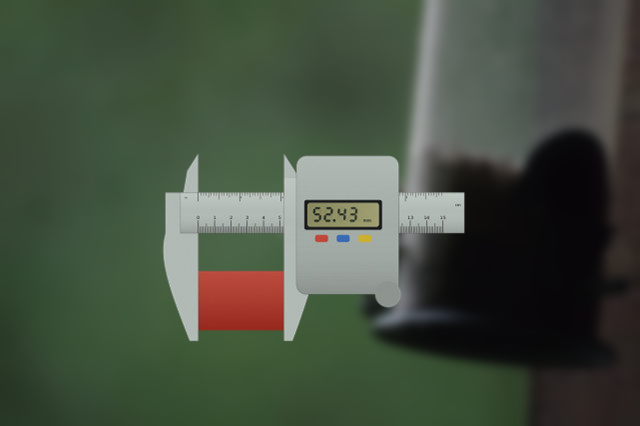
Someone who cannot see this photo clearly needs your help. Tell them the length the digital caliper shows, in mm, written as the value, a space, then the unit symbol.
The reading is 52.43 mm
